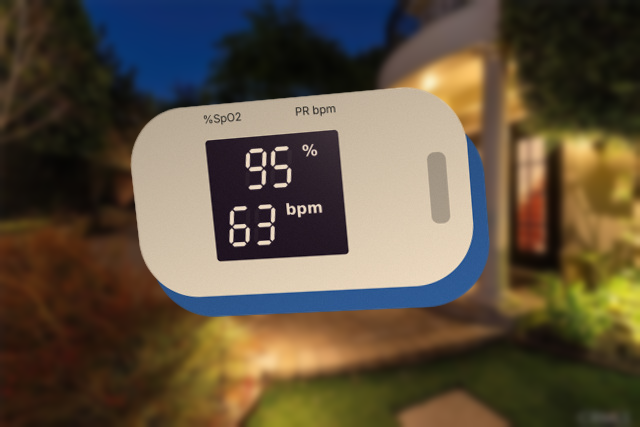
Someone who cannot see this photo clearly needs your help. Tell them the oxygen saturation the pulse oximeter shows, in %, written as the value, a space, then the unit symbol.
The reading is 95 %
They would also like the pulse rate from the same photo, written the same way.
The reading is 63 bpm
